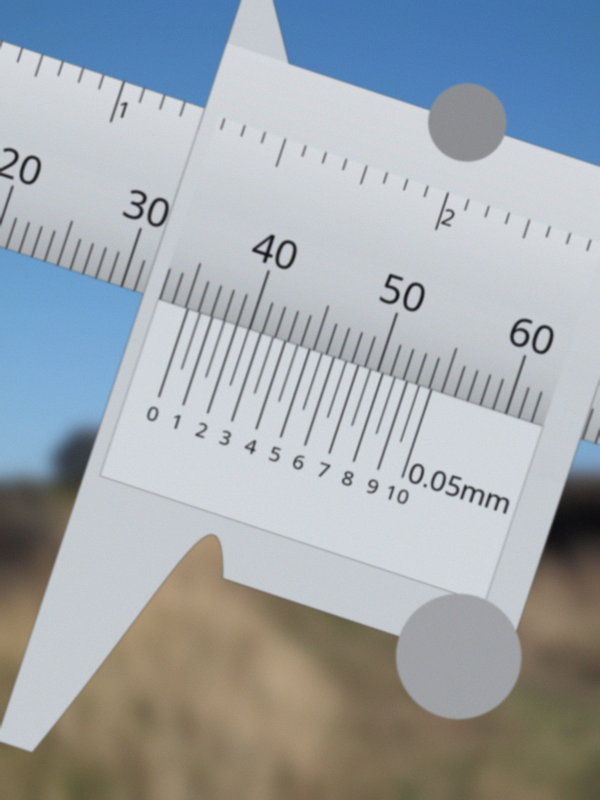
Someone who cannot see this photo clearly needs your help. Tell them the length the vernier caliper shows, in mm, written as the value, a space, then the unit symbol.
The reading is 35.2 mm
